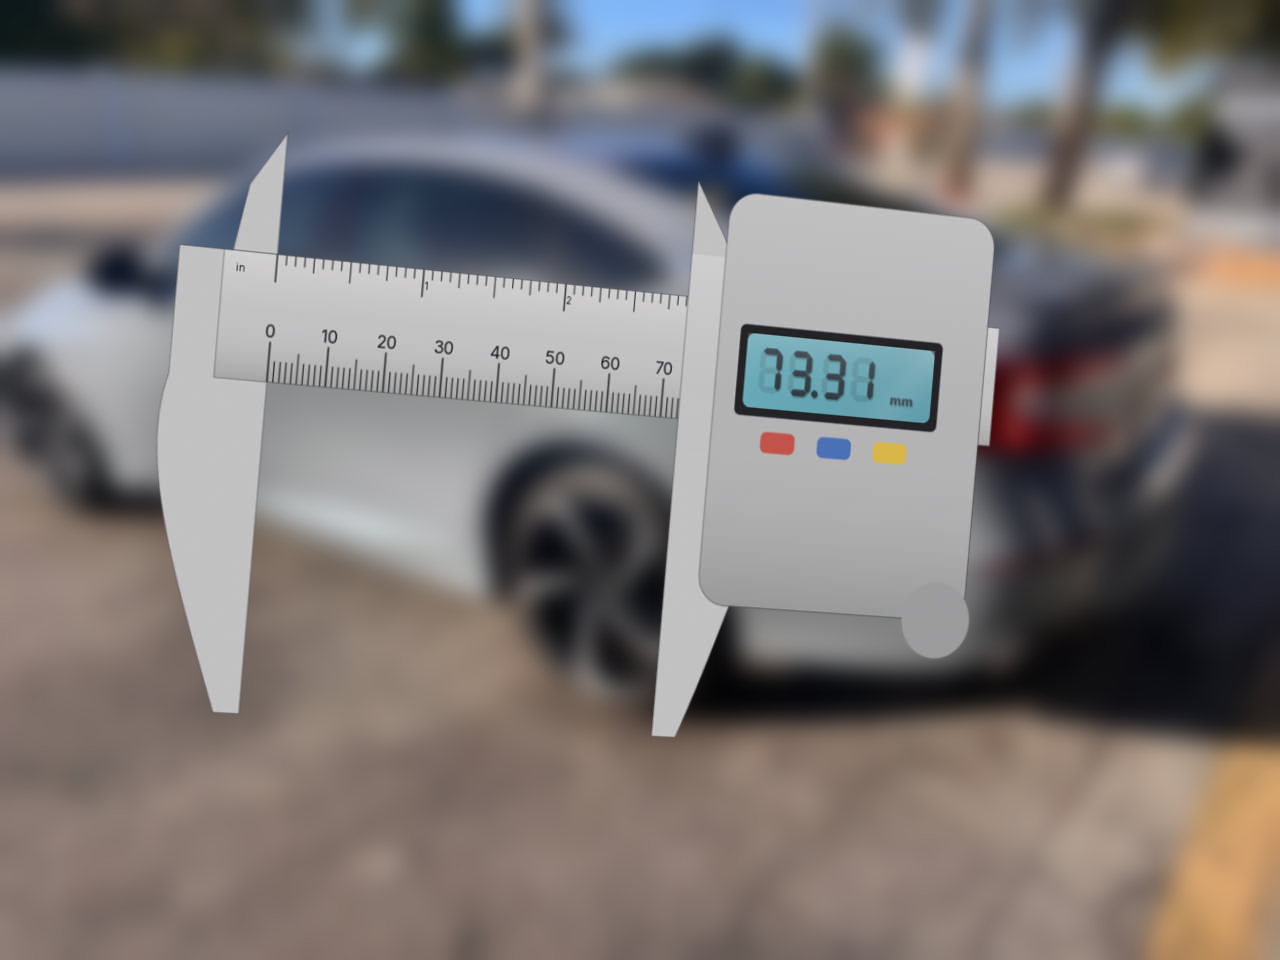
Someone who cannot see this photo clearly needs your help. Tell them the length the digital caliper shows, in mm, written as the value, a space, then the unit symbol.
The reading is 73.31 mm
